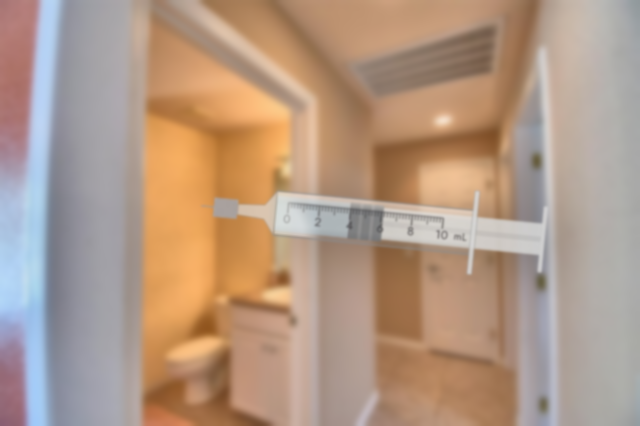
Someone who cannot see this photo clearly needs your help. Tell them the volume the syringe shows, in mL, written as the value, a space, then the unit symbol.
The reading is 4 mL
